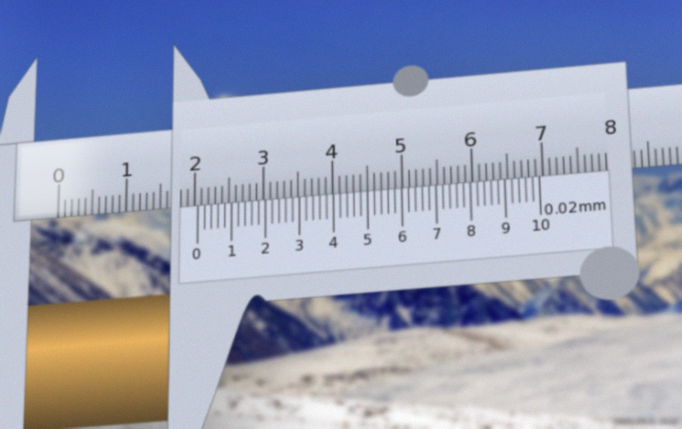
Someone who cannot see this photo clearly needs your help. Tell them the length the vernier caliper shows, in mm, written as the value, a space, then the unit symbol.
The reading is 20.5 mm
